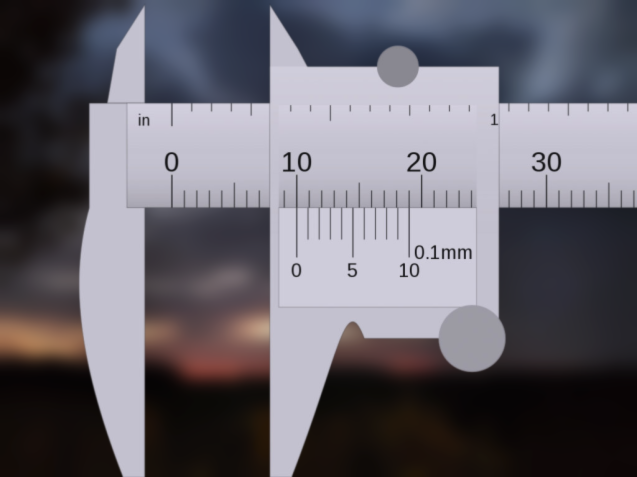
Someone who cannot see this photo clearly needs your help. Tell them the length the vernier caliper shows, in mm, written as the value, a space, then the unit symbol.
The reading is 10.0 mm
